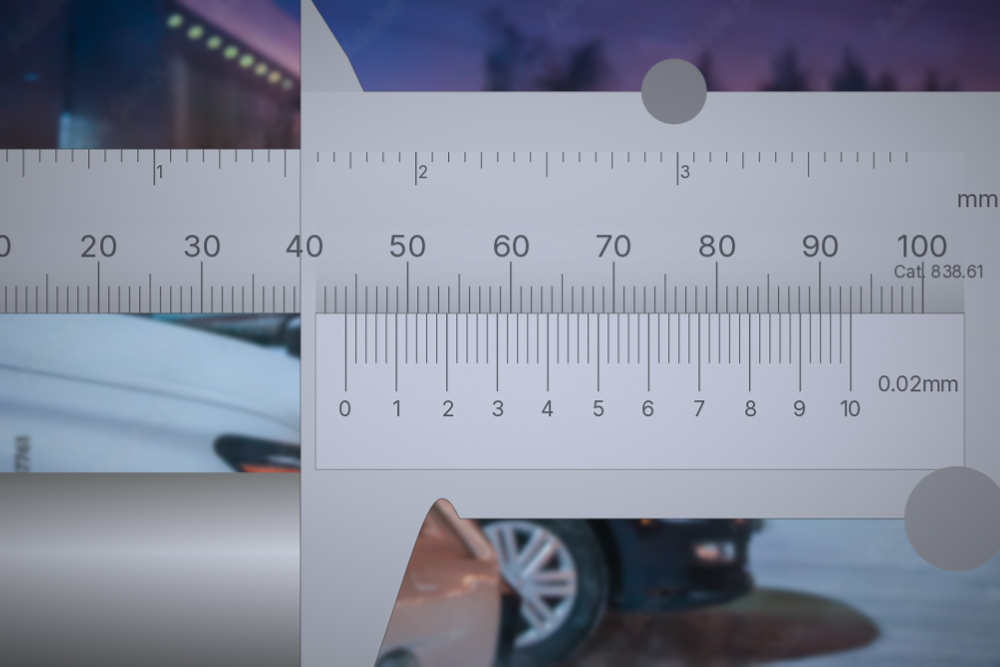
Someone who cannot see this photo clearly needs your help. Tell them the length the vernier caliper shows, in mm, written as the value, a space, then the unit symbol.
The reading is 44.0 mm
